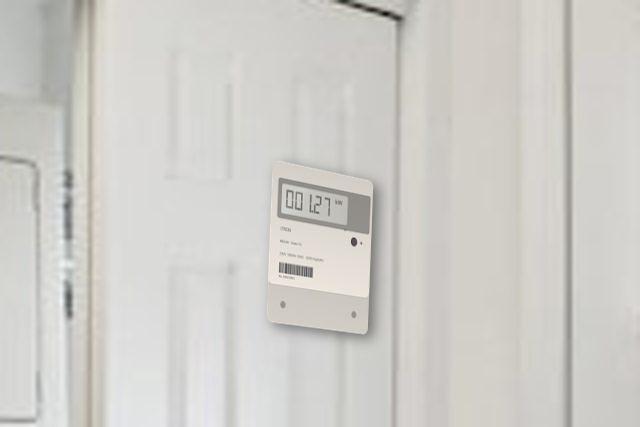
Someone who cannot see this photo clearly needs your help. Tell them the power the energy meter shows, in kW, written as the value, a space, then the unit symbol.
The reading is 1.27 kW
